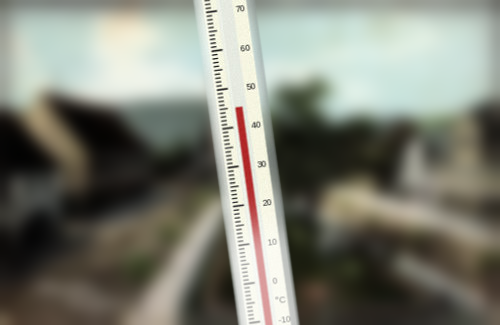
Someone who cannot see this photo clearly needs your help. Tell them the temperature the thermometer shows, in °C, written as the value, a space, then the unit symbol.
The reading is 45 °C
